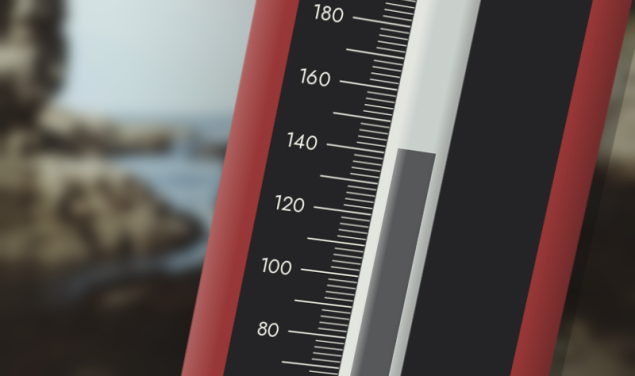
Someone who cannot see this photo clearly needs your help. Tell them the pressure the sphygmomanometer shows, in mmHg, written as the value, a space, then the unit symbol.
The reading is 142 mmHg
